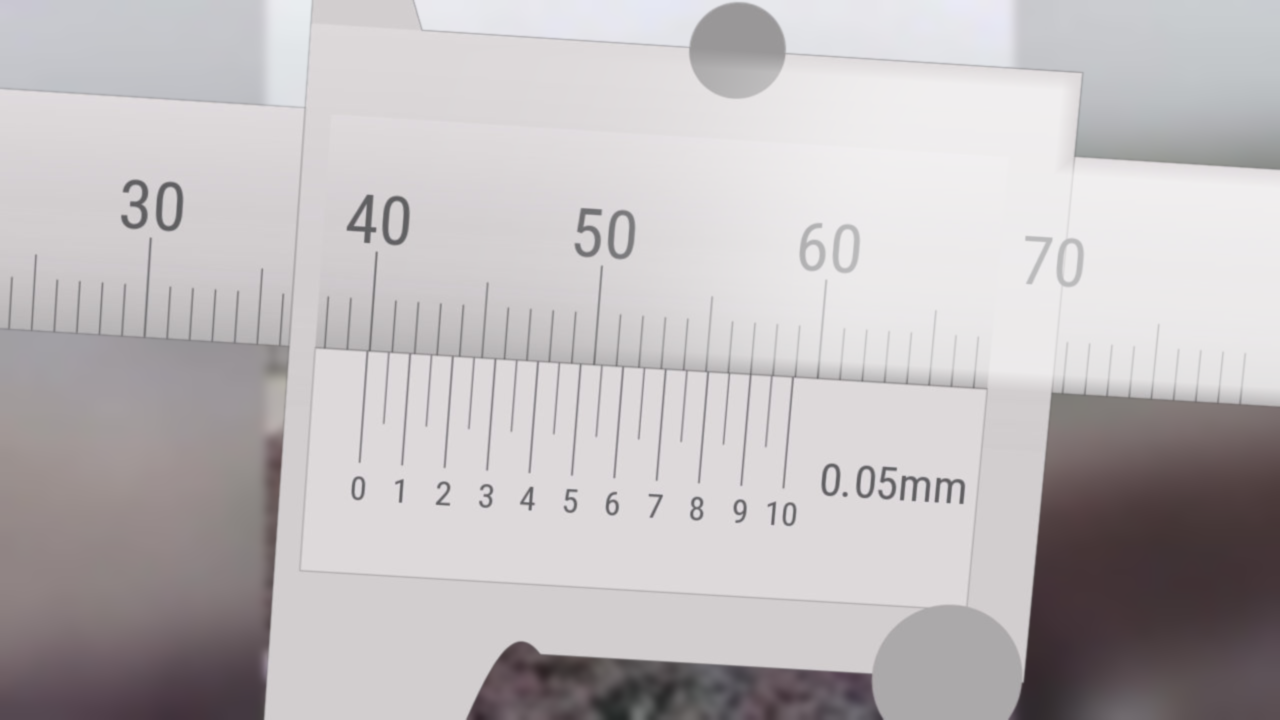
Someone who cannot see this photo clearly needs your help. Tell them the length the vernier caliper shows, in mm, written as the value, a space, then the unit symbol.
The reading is 39.9 mm
